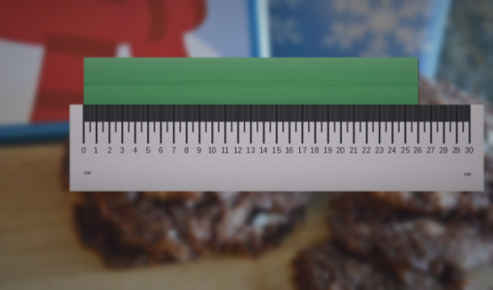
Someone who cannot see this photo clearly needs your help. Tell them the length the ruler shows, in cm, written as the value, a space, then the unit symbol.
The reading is 26 cm
